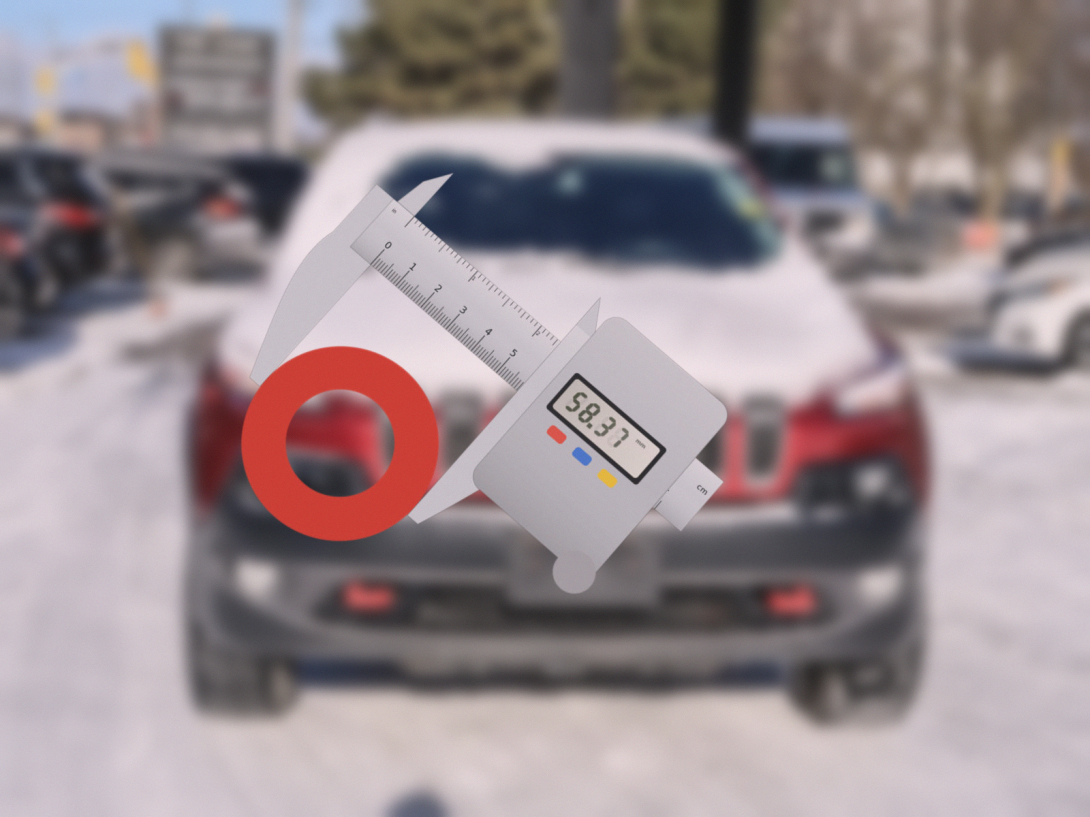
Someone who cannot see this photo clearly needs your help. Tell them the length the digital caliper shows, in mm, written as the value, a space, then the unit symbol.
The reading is 58.37 mm
